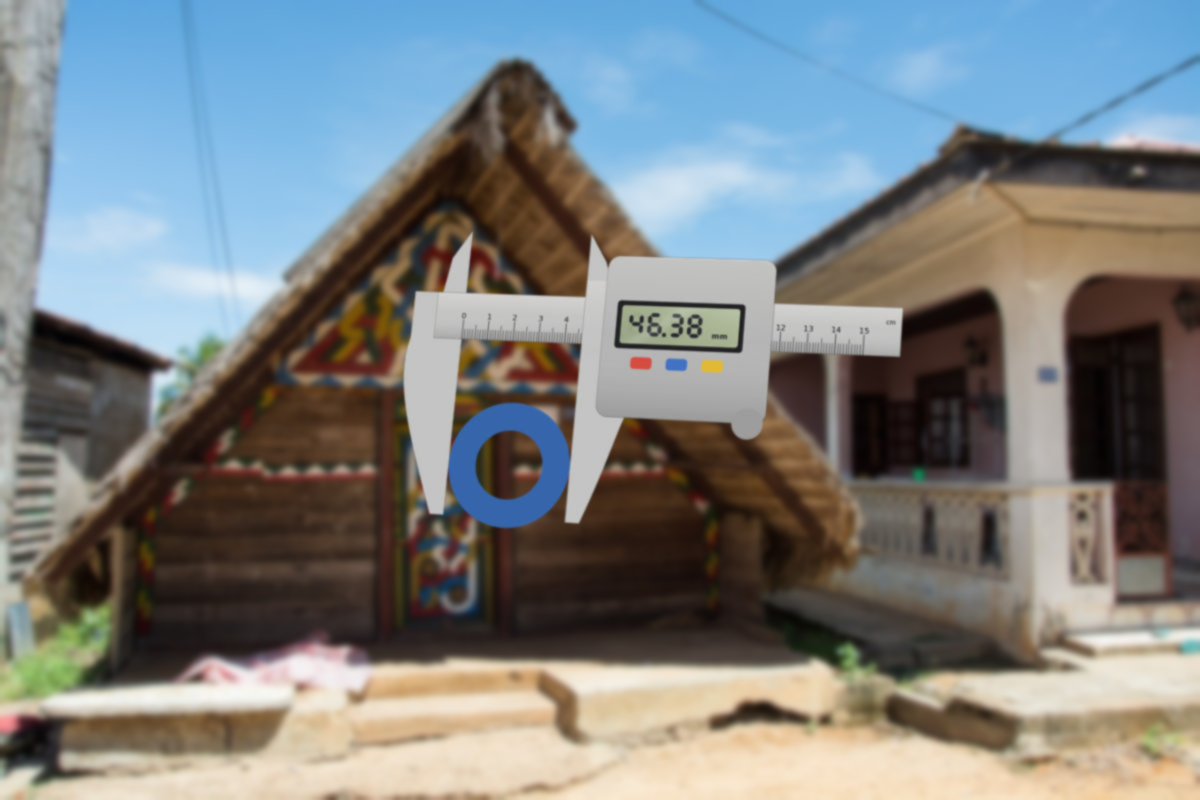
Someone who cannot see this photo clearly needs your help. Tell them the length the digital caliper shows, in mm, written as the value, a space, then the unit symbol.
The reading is 46.38 mm
